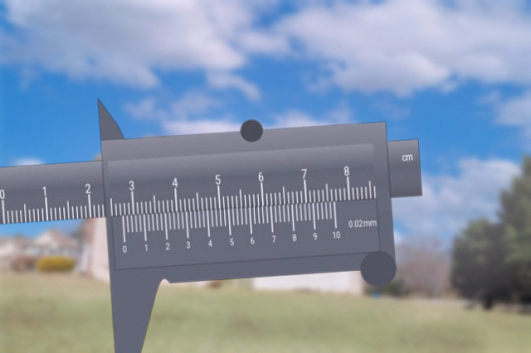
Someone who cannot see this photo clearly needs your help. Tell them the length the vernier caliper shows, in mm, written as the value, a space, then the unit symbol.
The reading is 27.5 mm
